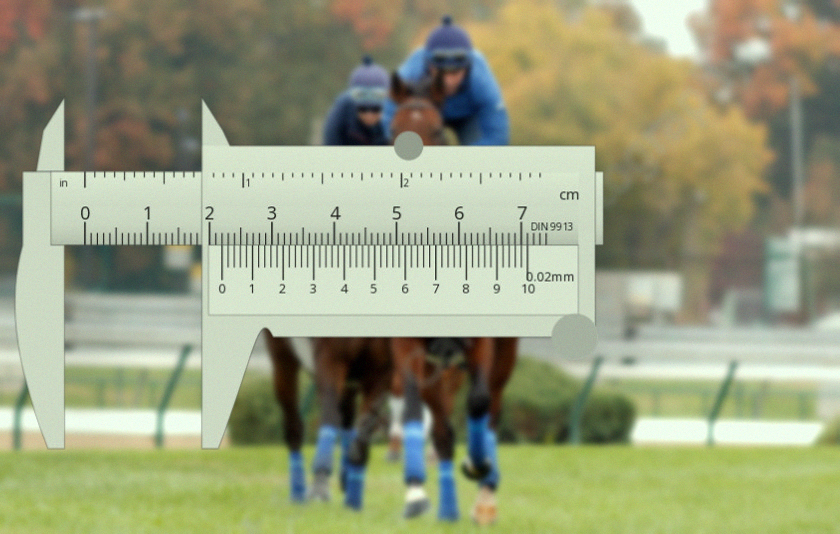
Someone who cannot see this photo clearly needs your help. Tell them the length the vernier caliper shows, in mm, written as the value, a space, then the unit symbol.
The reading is 22.0 mm
